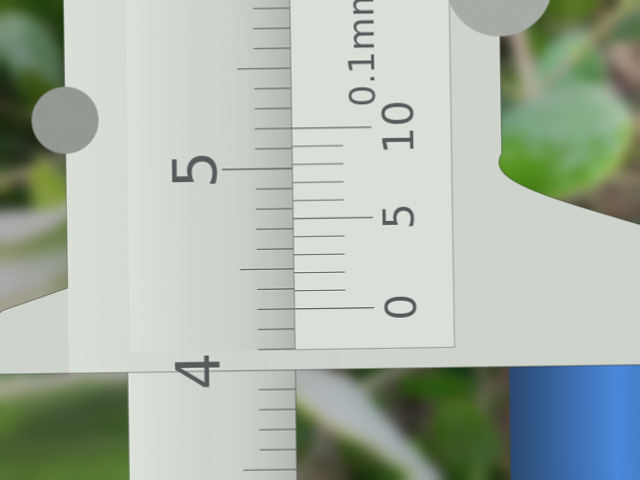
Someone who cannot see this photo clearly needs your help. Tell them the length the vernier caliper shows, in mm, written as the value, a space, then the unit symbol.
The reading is 43.0 mm
